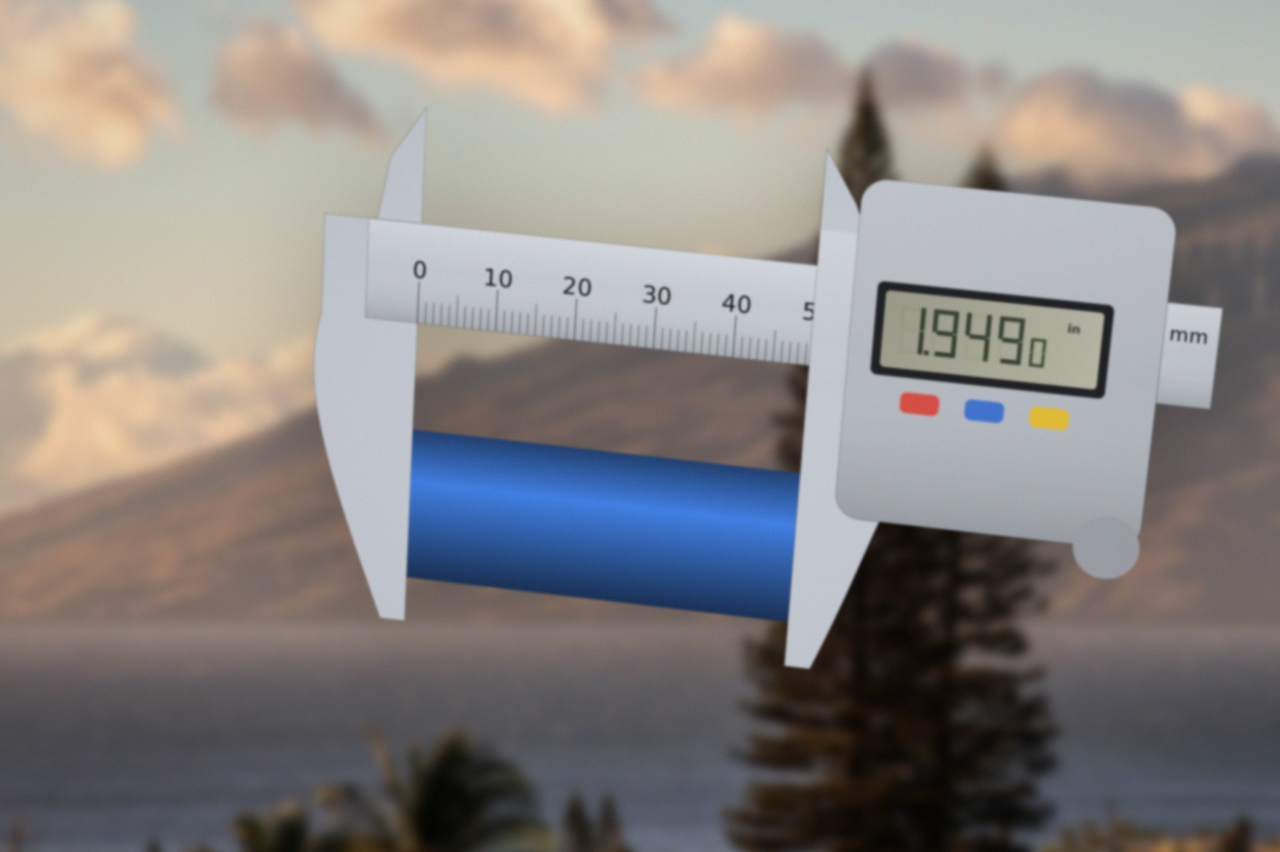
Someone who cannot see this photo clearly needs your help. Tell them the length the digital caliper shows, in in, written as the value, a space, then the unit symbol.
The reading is 1.9490 in
